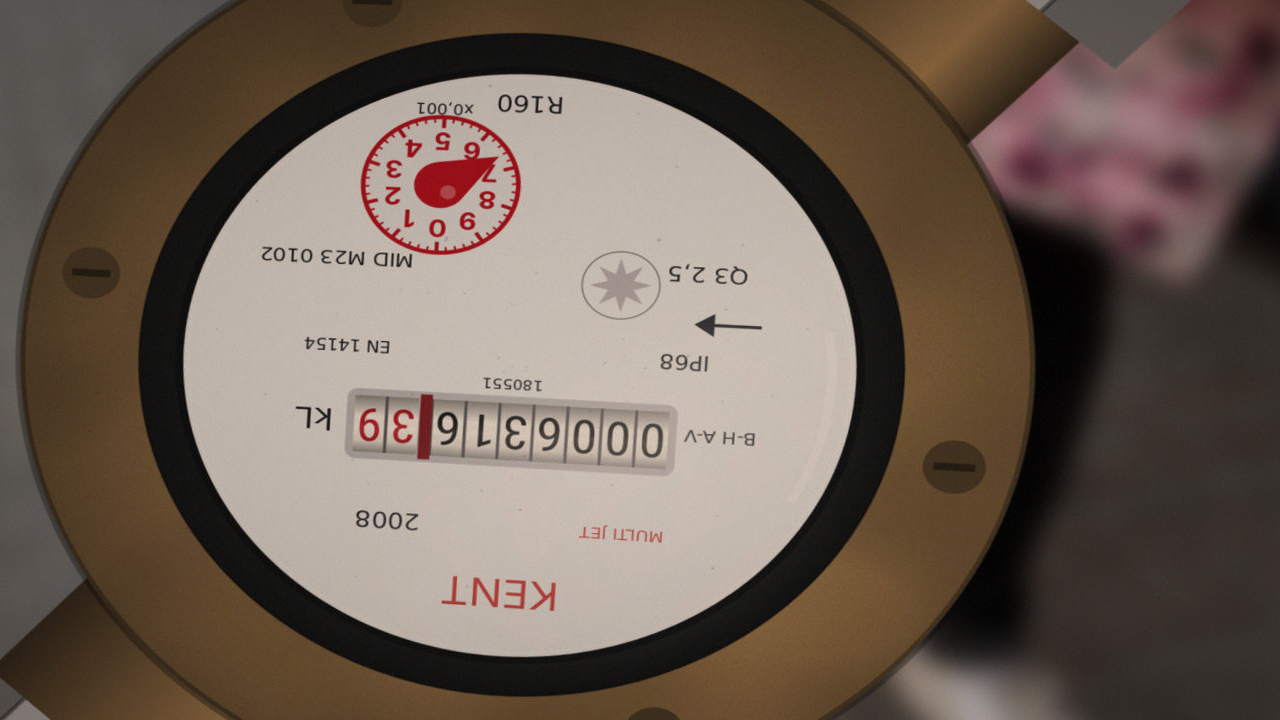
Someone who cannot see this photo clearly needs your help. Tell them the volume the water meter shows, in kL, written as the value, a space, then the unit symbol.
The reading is 6316.396 kL
